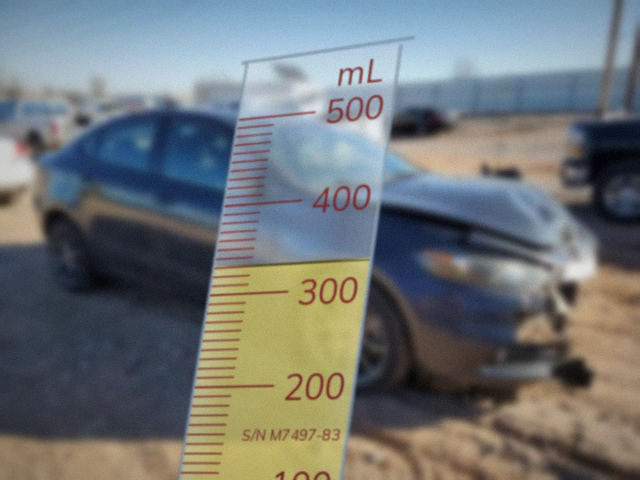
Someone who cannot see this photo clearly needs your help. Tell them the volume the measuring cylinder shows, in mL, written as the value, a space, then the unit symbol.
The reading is 330 mL
